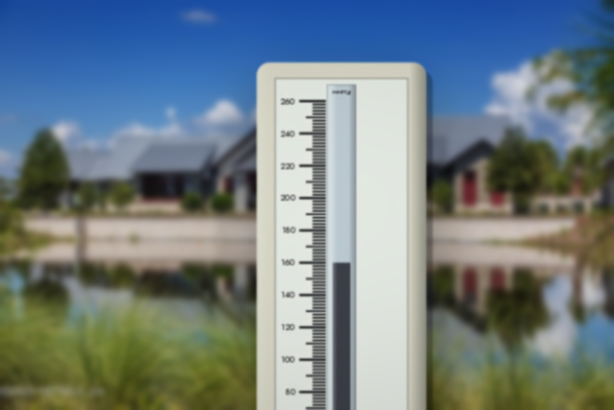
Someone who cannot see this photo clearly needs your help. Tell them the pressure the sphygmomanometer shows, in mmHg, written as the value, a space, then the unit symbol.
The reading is 160 mmHg
